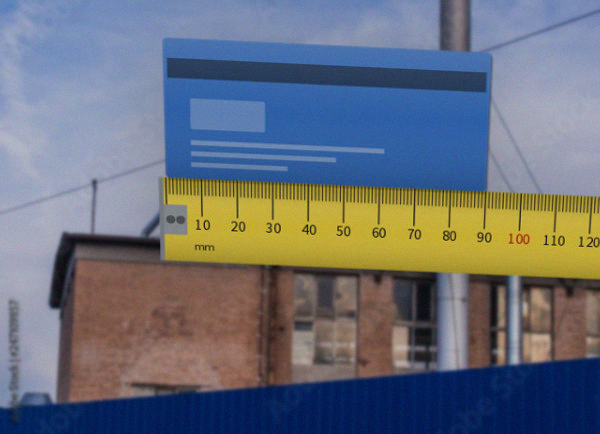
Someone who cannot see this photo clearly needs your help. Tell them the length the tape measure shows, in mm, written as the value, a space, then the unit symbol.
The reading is 90 mm
